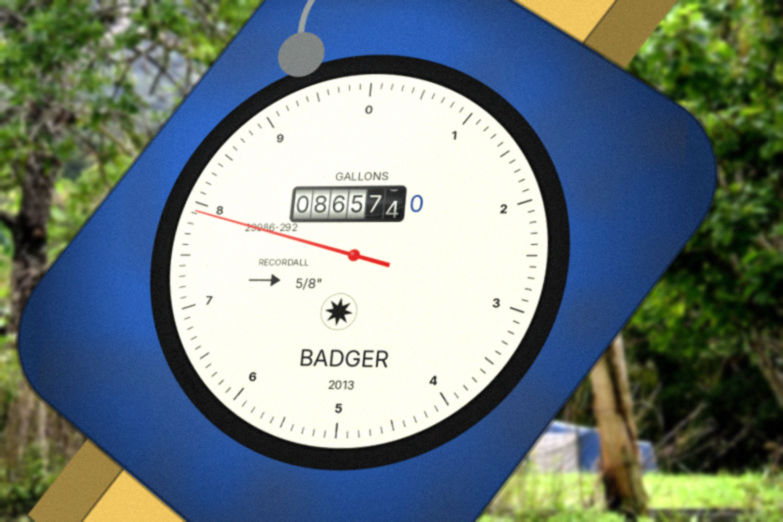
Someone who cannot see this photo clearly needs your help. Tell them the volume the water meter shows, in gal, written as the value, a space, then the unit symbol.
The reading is 865737.9 gal
